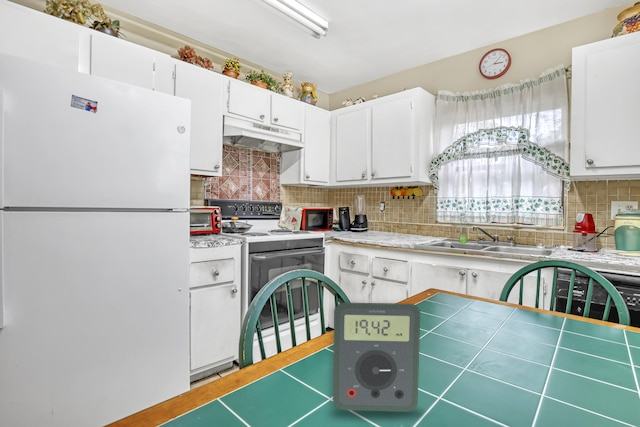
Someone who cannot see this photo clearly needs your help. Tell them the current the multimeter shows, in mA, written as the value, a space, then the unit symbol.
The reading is 19.42 mA
